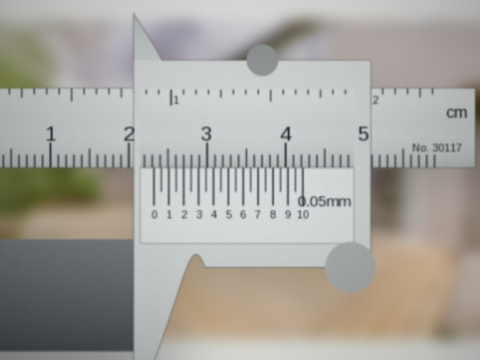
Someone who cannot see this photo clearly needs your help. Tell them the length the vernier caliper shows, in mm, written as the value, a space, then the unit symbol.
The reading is 23.2 mm
